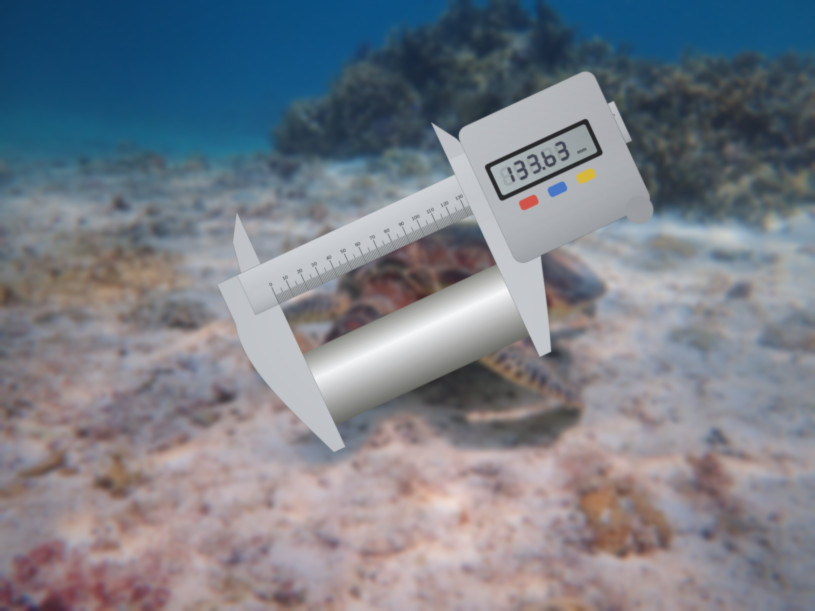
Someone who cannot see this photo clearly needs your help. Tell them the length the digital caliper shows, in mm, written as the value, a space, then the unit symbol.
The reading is 133.63 mm
